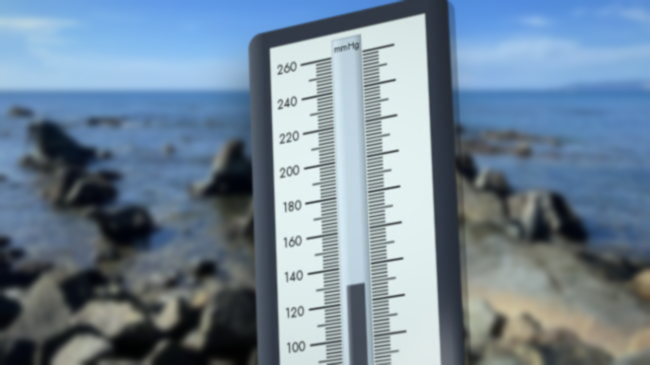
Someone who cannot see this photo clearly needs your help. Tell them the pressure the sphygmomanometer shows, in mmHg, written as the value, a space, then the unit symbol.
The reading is 130 mmHg
